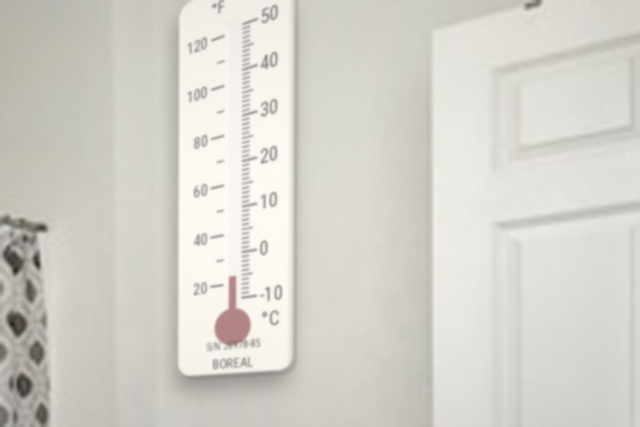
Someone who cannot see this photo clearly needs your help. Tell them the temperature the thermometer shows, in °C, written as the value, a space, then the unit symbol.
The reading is -5 °C
